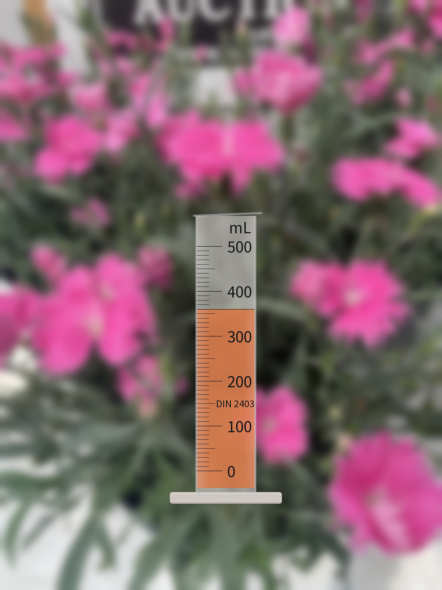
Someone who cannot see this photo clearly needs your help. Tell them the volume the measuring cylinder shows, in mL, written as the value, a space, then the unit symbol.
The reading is 360 mL
